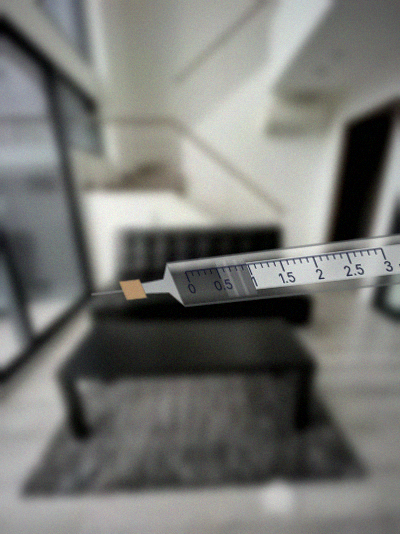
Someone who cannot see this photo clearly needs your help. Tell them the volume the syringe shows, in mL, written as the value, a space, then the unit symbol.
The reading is 0.5 mL
